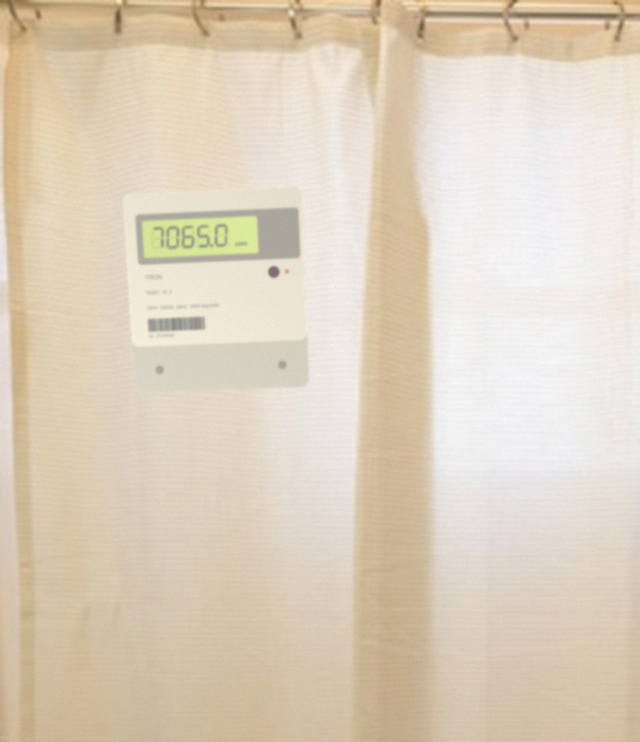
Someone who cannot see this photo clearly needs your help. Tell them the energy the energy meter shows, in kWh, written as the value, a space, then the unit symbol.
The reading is 7065.0 kWh
